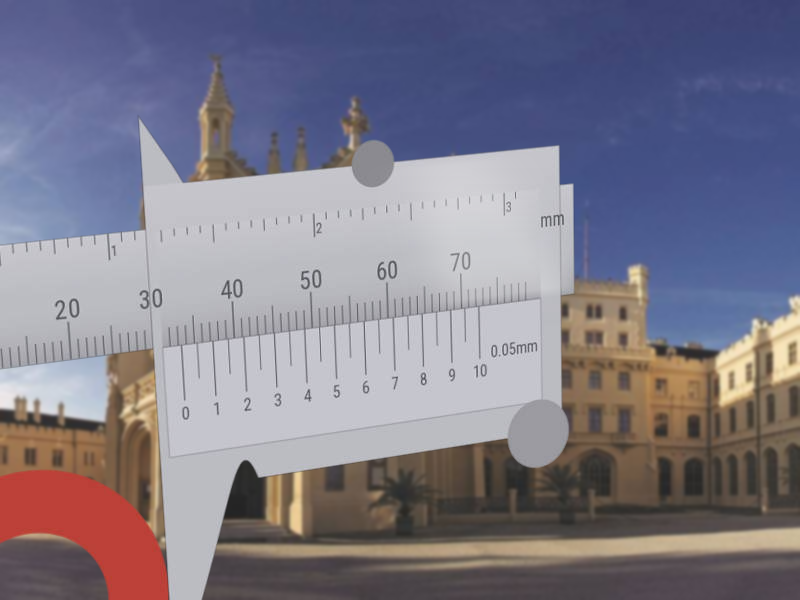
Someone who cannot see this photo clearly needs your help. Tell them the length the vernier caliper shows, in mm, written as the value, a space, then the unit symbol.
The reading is 33.4 mm
